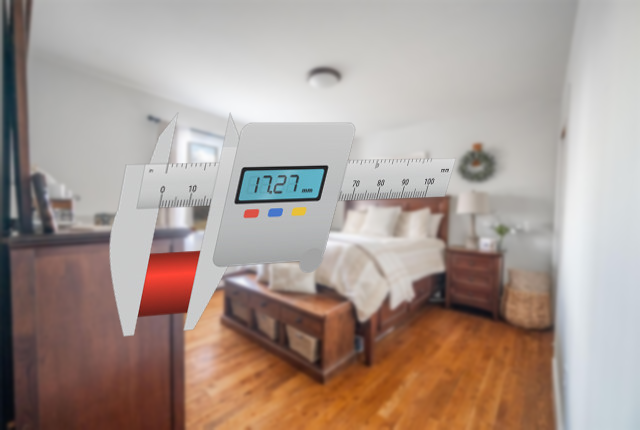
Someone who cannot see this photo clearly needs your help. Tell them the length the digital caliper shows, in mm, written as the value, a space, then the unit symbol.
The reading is 17.27 mm
